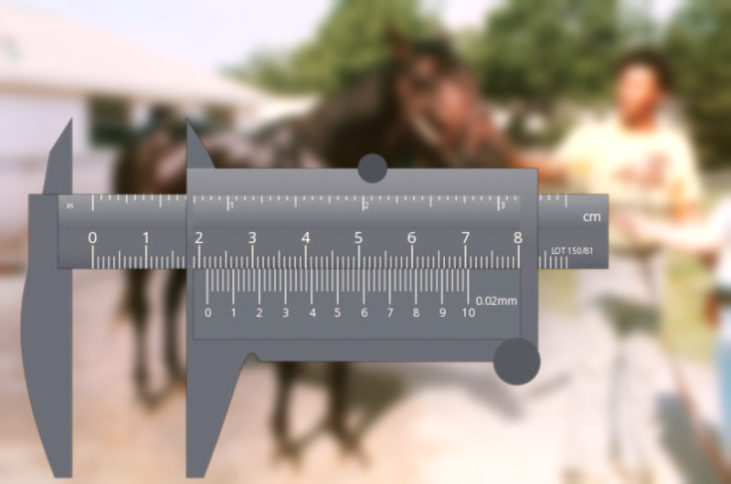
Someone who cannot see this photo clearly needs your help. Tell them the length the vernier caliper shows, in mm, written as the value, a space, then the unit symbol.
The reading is 21.5 mm
